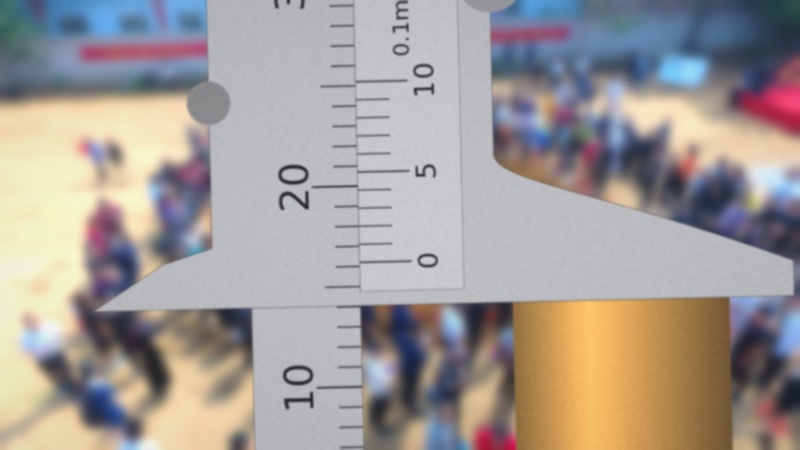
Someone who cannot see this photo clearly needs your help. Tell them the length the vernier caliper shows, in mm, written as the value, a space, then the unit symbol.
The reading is 16.2 mm
